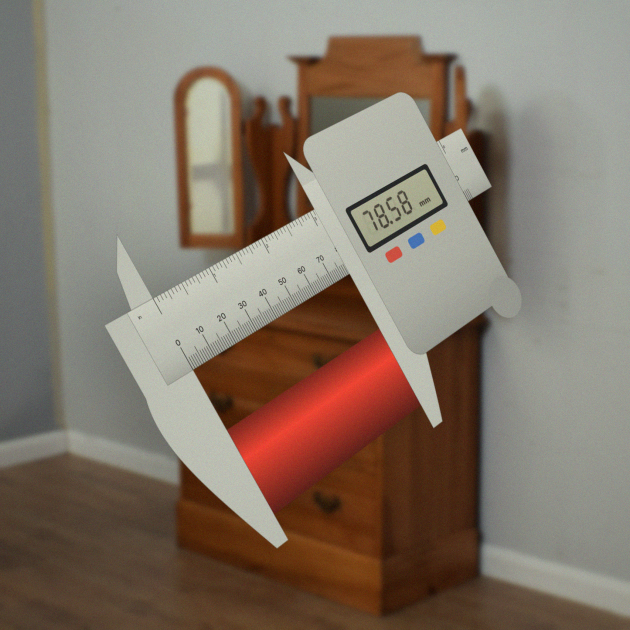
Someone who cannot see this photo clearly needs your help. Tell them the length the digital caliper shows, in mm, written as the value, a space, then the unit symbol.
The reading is 78.58 mm
